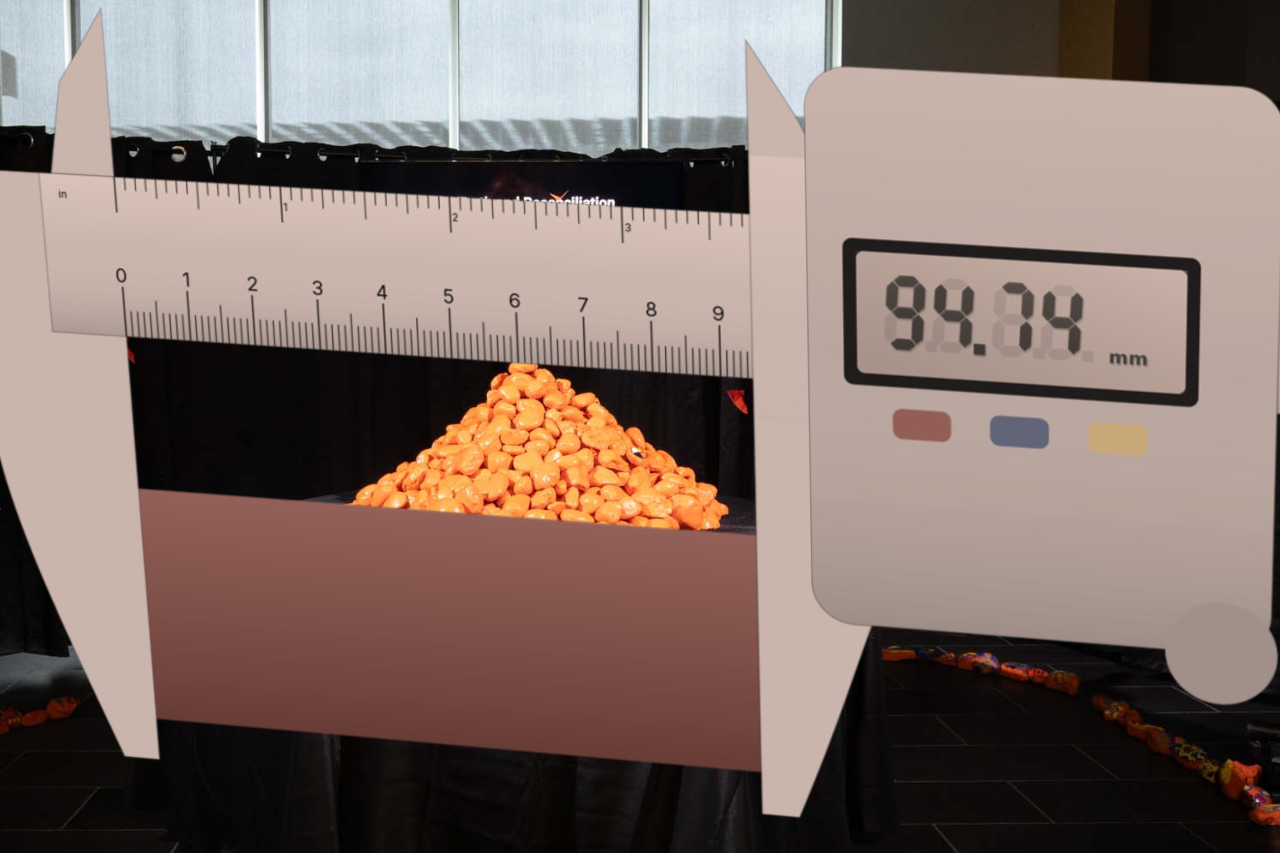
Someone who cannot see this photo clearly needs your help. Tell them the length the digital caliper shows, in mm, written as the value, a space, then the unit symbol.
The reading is 94.74 mm
